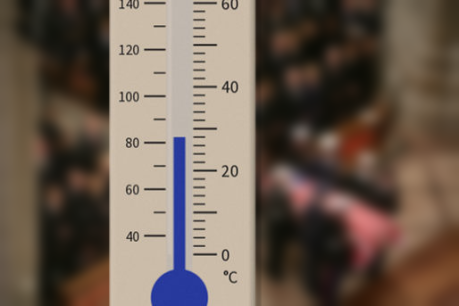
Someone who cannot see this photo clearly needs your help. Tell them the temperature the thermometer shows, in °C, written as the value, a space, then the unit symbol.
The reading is 28 °C
